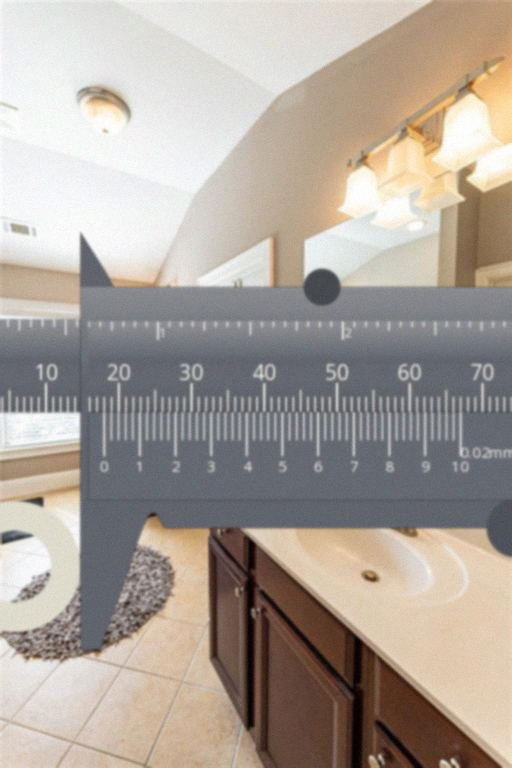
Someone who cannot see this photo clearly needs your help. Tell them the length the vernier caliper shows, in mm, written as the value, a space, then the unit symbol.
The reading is 18.0 mm
